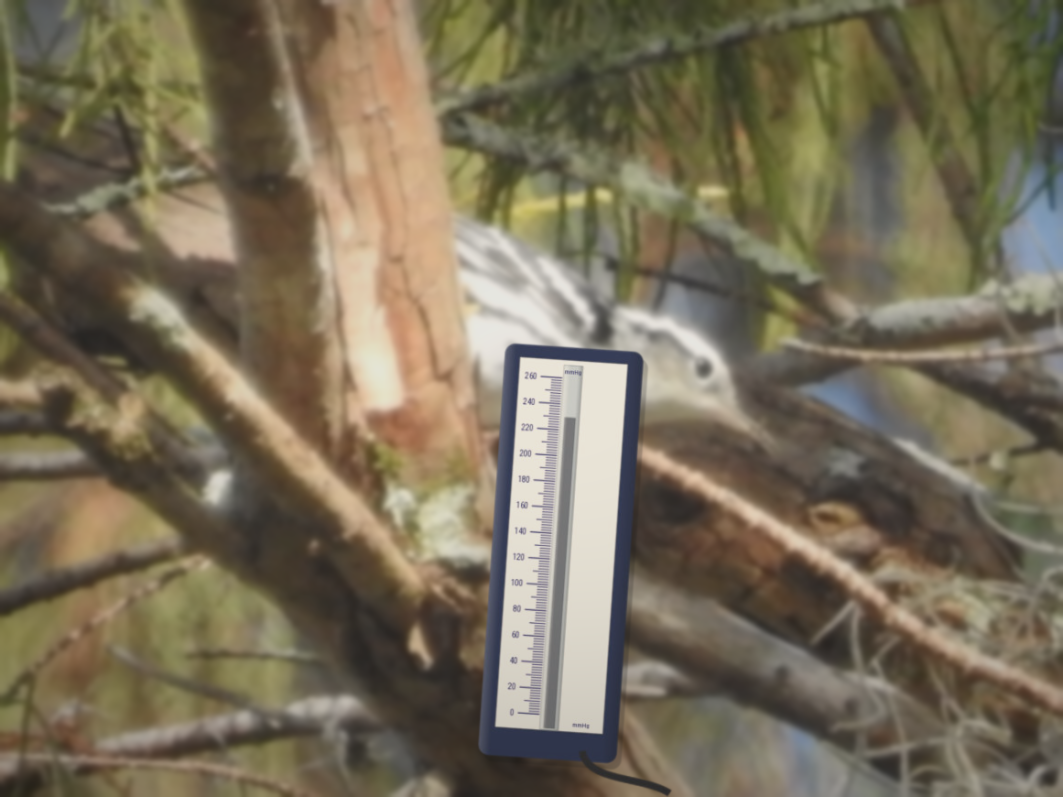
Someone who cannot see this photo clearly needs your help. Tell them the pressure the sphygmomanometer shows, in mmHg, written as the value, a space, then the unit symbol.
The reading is 230 mmHg
